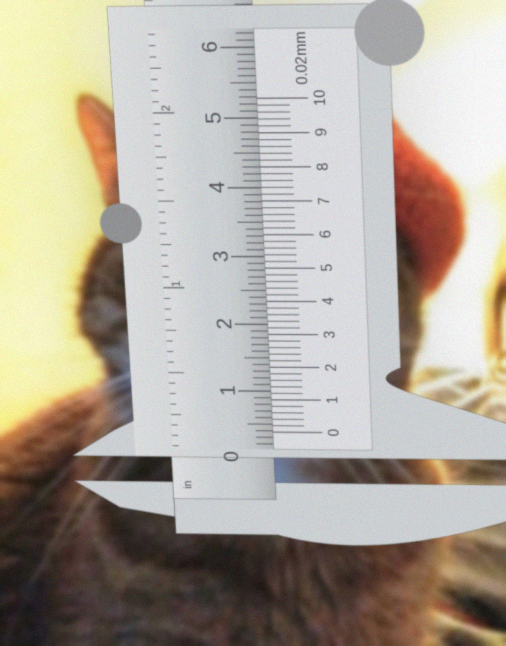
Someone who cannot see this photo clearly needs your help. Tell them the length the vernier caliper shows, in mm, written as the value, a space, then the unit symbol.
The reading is 3.8 mm
